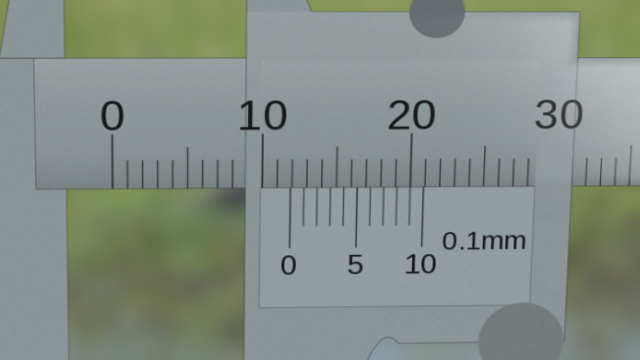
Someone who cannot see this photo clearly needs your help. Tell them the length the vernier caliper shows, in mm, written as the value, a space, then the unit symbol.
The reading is 11.9 mm
